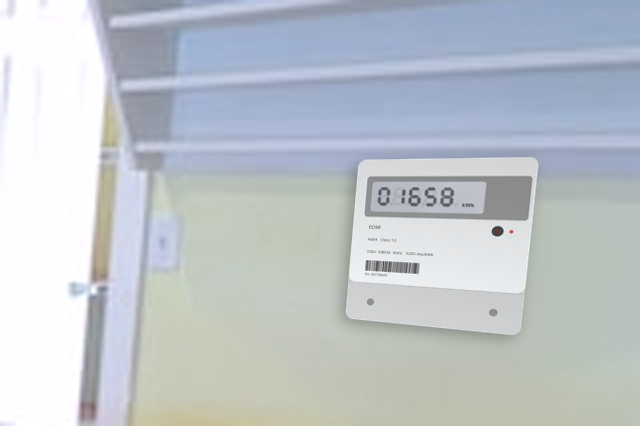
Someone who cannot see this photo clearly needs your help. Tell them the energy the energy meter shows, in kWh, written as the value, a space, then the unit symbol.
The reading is 1658 kWh
